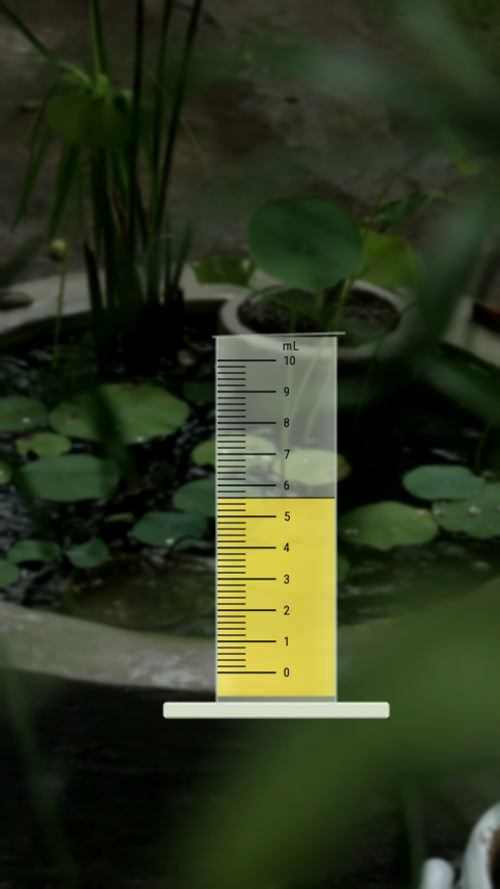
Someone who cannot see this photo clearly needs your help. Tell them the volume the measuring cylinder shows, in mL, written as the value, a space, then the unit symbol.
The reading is 5.6 mL
